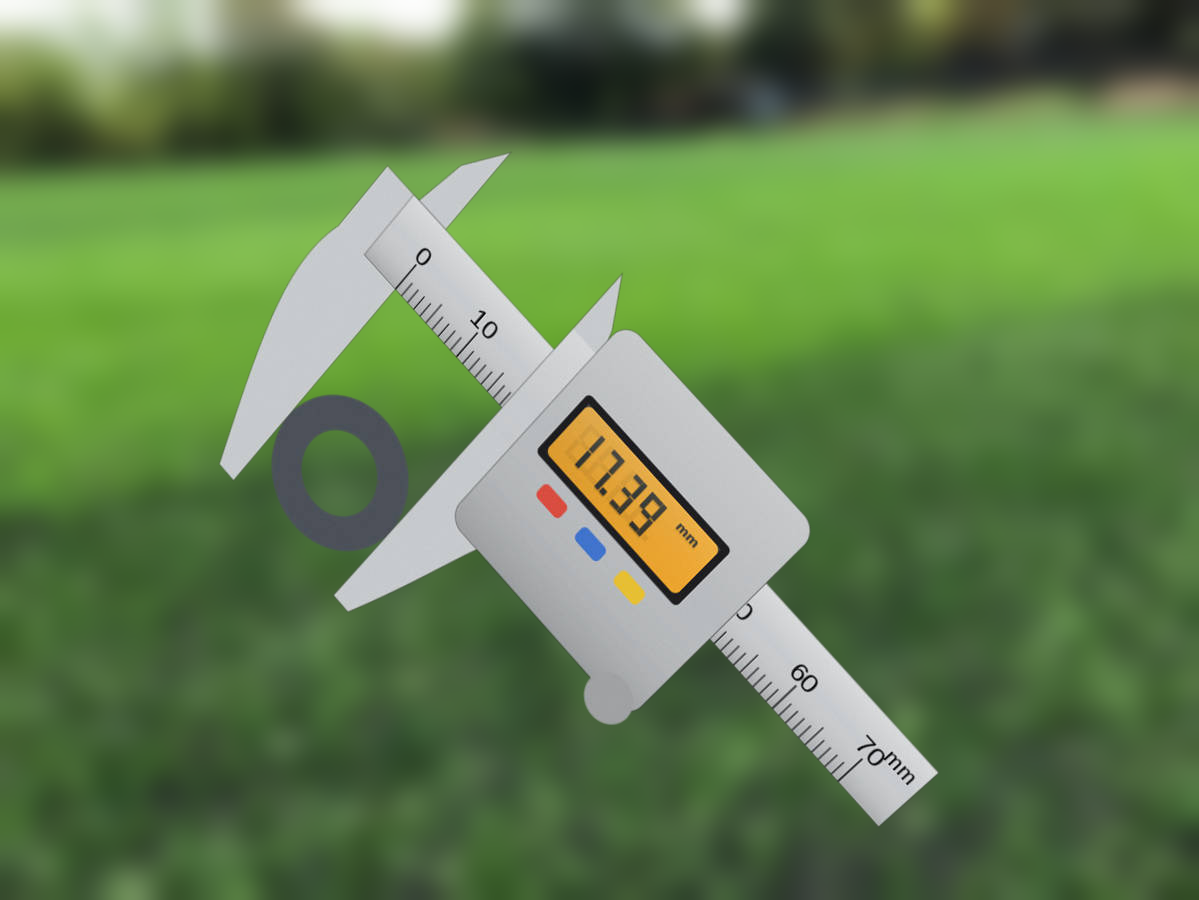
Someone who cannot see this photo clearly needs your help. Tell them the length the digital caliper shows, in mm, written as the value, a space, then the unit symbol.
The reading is 17.39 mm
